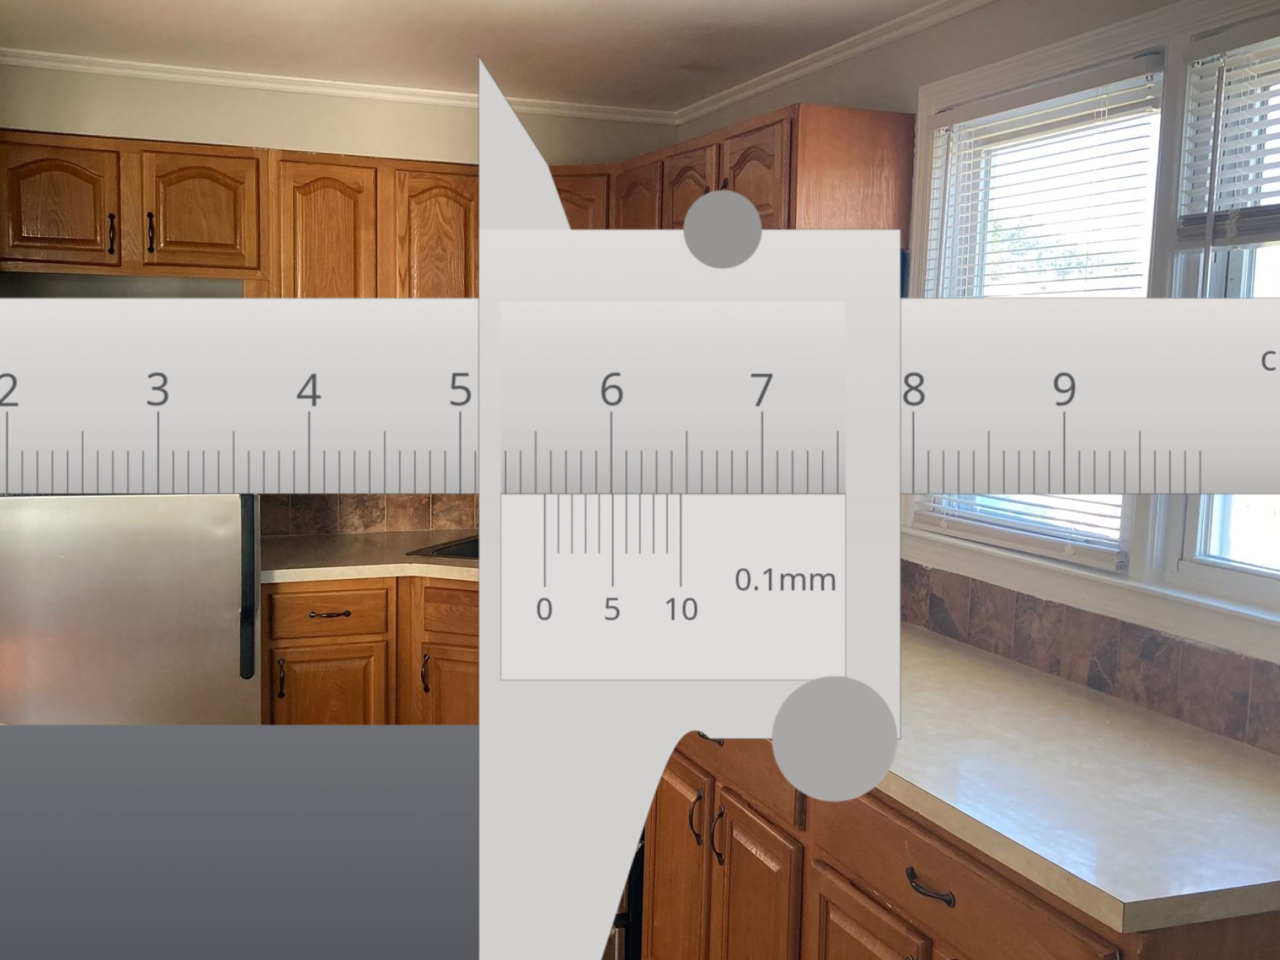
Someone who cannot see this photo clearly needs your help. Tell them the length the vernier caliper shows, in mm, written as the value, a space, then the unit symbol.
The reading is 55.6 mm
